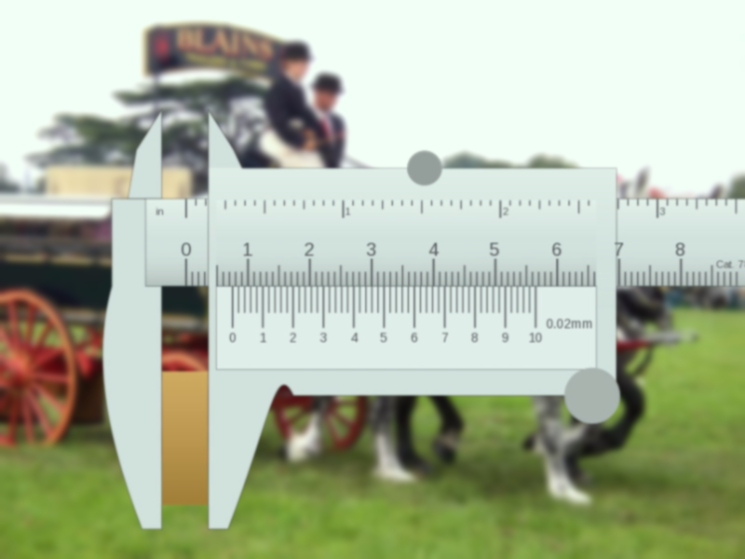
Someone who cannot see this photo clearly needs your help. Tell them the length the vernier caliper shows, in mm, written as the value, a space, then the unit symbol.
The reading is 7.5 mm
